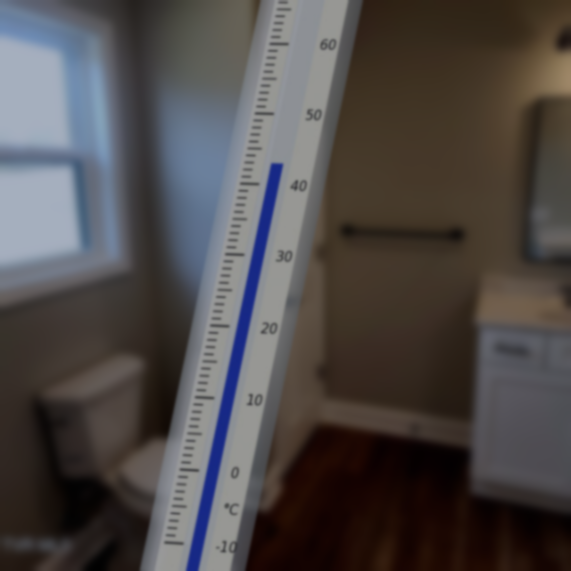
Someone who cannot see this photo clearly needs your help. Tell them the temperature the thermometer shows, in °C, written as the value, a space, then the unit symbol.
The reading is 43 °C
